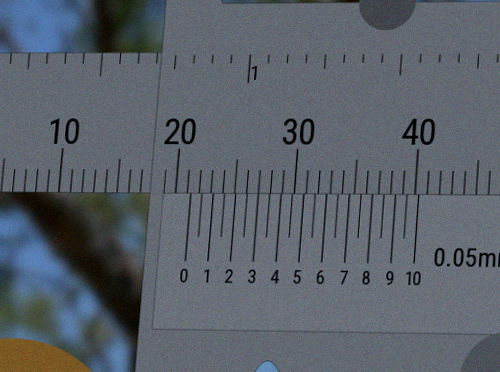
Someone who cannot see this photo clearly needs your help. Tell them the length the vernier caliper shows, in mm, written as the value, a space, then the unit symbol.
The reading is 21.3 mm
